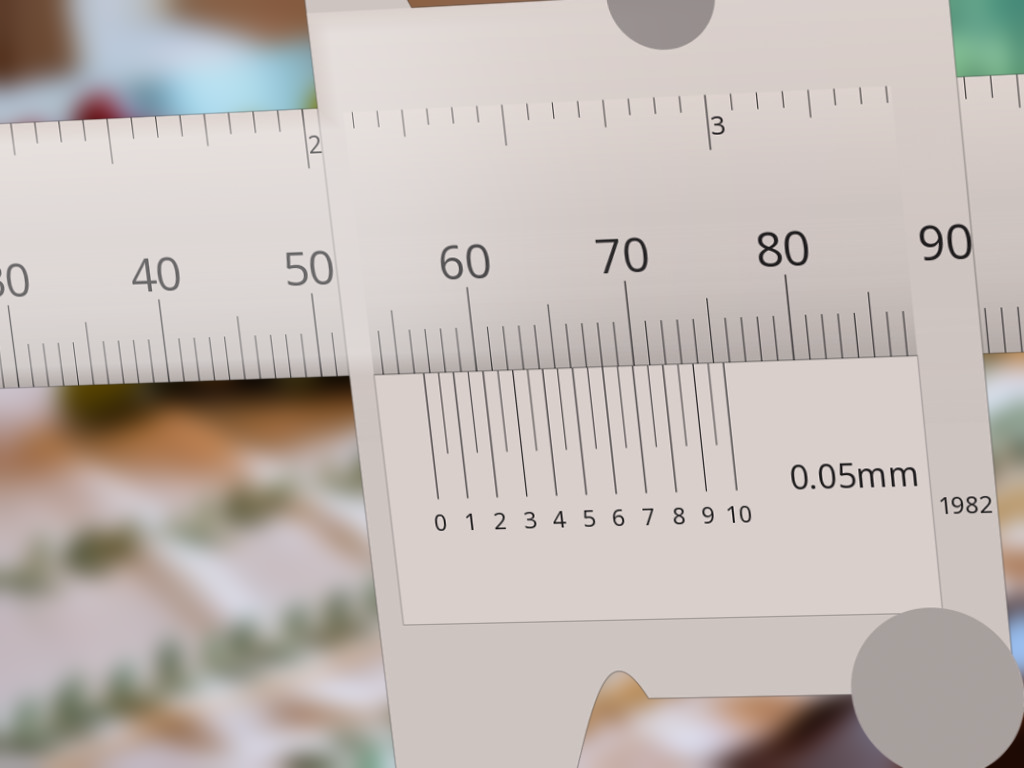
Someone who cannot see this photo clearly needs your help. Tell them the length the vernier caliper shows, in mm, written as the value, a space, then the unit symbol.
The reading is 56.6 mm
